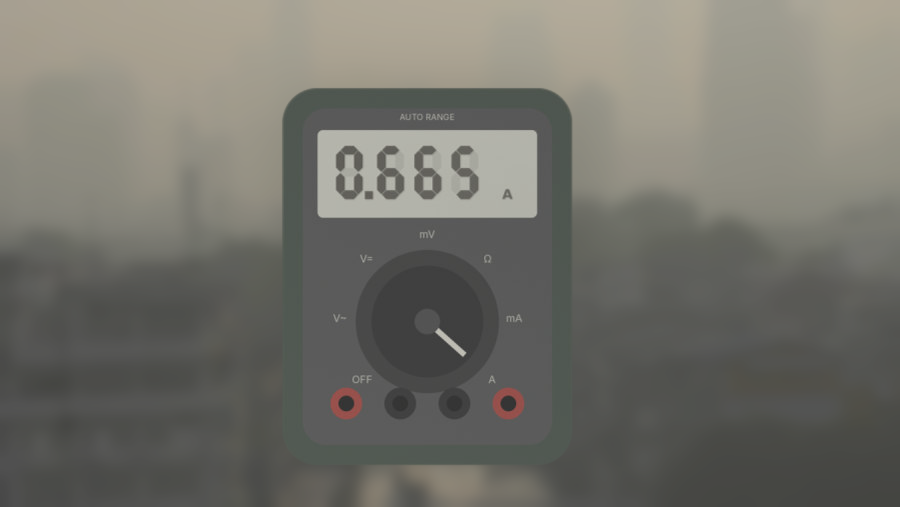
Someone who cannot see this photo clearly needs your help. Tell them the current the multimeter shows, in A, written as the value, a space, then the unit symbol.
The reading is 0.665 A
